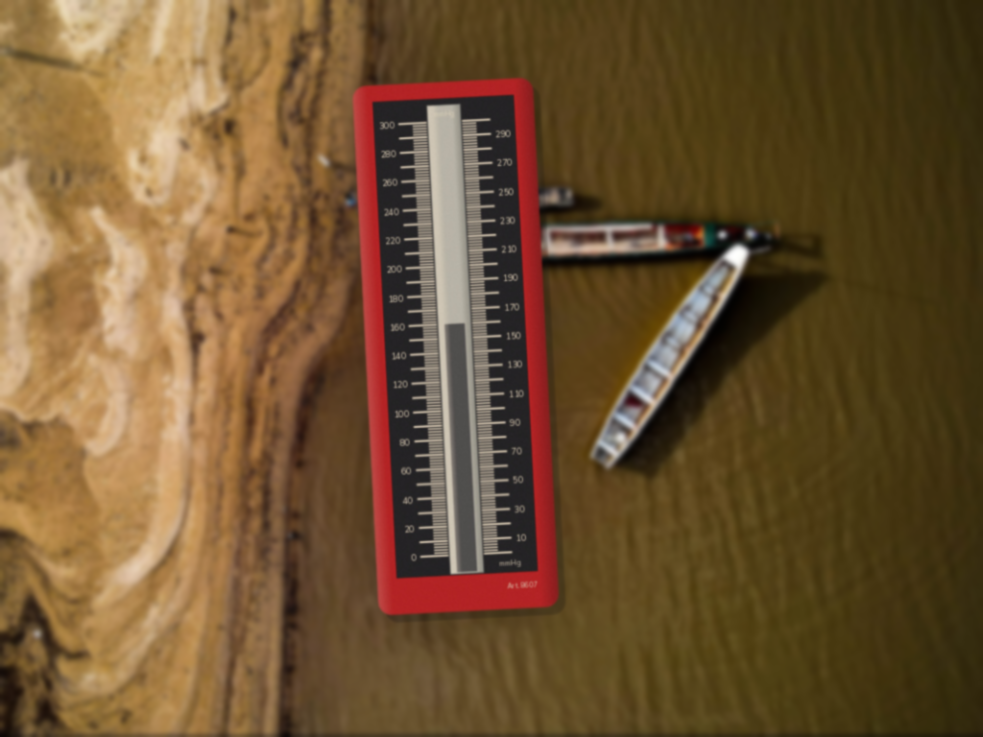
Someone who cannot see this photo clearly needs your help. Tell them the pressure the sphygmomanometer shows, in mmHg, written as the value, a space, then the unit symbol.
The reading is 160 mmHg
